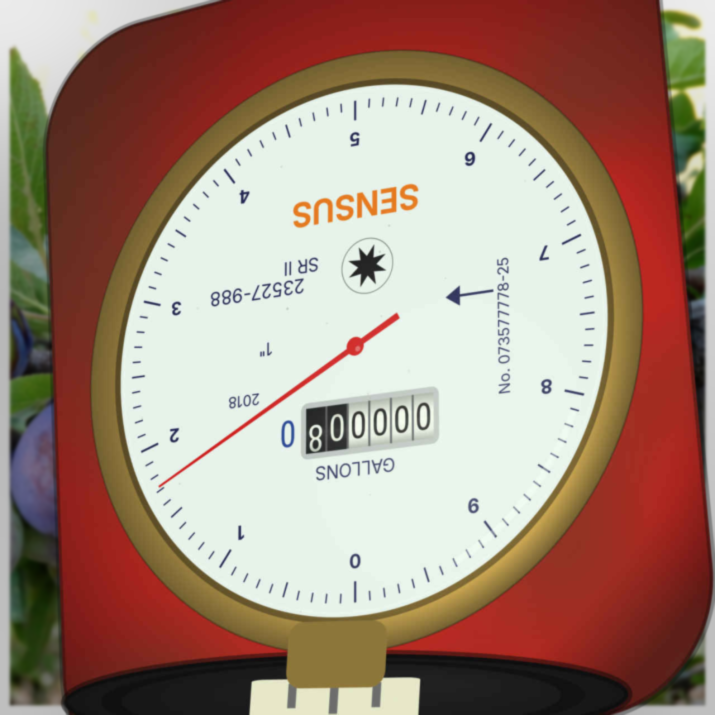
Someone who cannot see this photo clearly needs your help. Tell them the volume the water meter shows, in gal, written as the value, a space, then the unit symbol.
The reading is 81.7 gal
